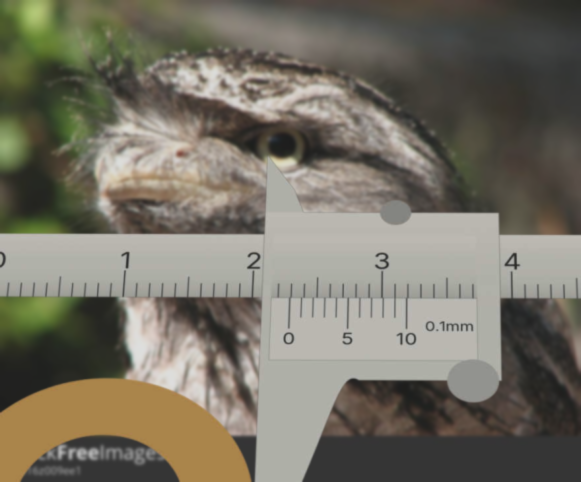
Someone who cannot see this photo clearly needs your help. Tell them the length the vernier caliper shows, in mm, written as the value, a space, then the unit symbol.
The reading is 22.9 mm
